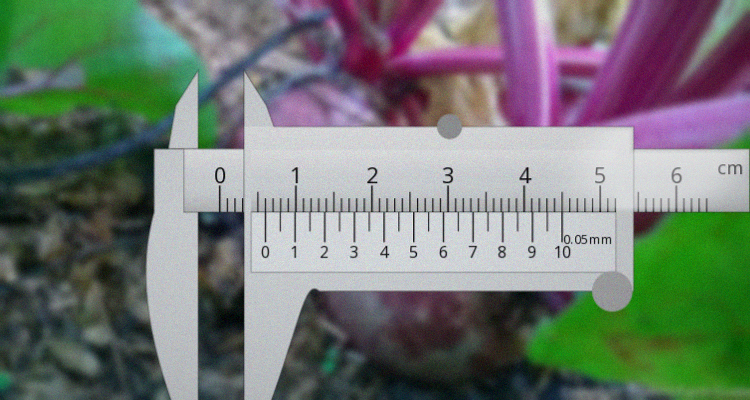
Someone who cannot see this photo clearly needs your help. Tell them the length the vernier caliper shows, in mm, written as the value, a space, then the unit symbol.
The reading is 6.0 mm
